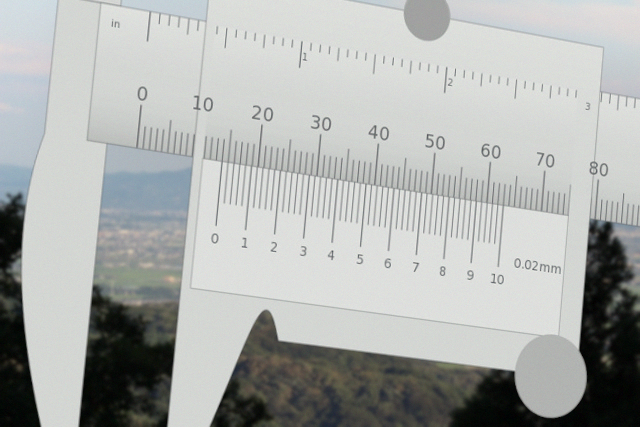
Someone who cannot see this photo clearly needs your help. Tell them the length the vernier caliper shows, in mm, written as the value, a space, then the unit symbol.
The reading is 14.0 mm
